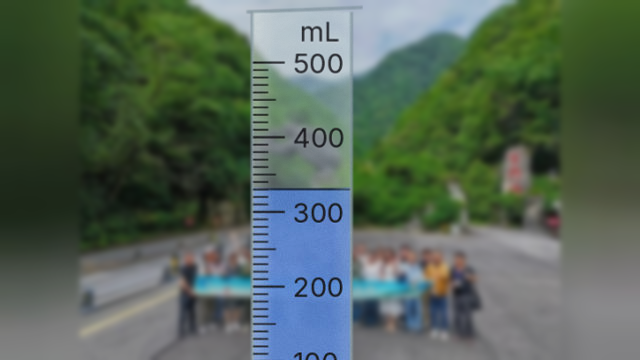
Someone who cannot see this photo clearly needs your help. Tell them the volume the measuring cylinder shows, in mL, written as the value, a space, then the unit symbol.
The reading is 330 mL
